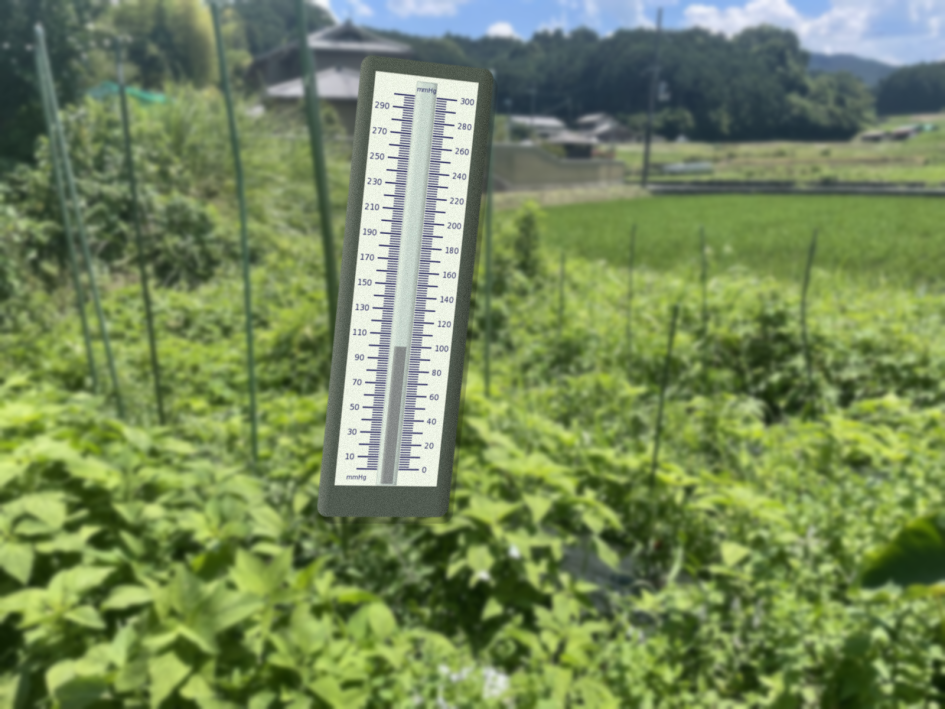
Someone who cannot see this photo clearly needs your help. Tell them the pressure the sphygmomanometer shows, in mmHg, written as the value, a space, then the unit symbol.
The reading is 100 mmHg
